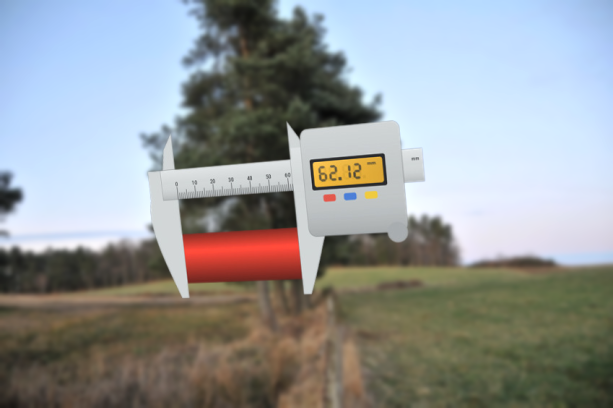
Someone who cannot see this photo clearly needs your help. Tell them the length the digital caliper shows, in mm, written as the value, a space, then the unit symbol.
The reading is 62.12 mm
